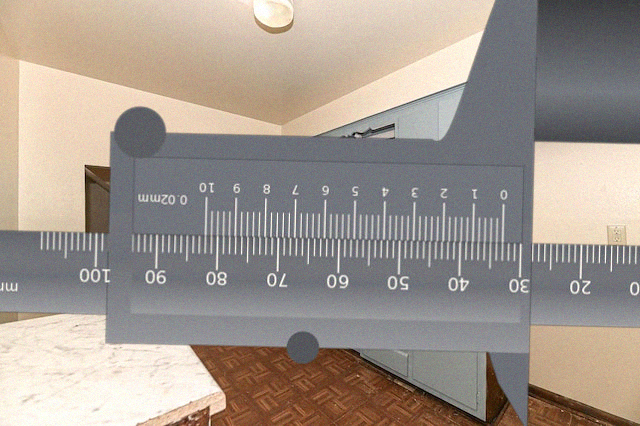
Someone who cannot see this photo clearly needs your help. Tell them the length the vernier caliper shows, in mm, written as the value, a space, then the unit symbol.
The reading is 33.0 mm
